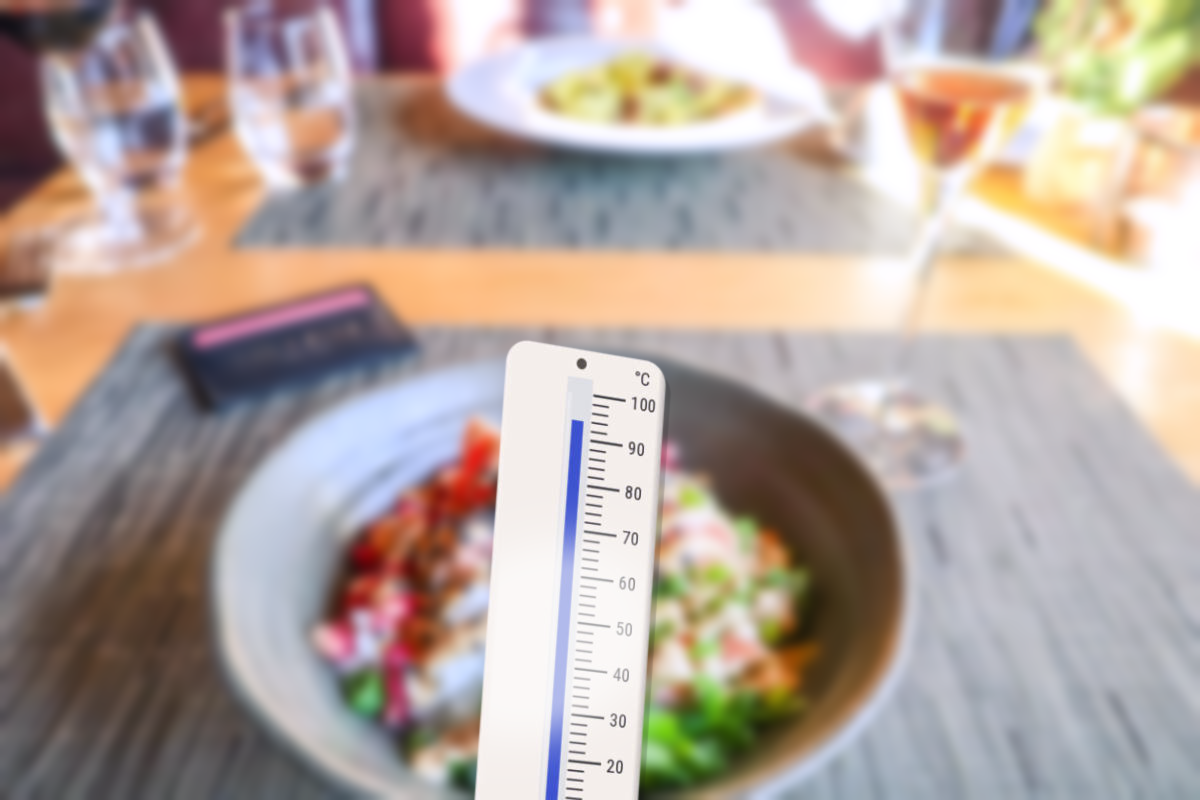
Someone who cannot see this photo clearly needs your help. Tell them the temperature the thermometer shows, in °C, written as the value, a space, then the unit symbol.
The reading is 94 °C
